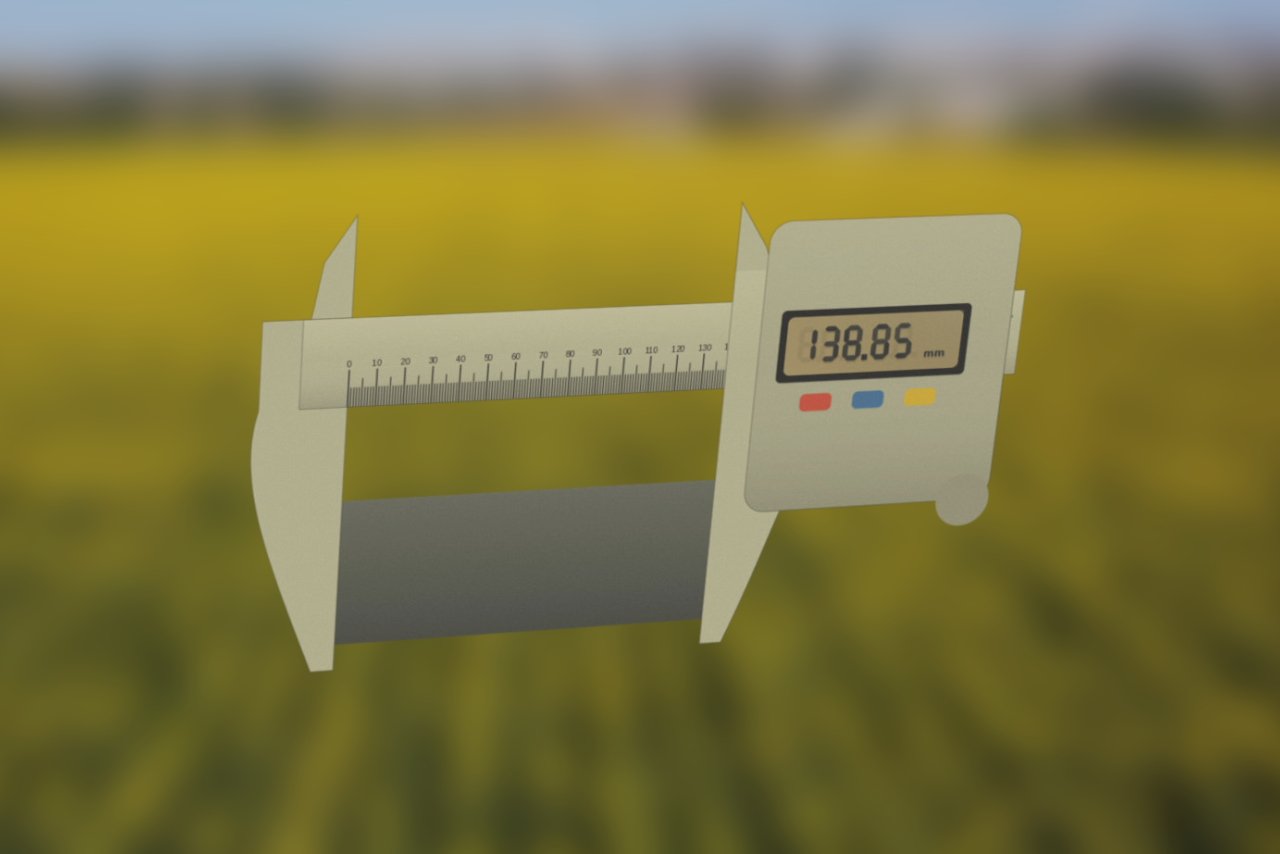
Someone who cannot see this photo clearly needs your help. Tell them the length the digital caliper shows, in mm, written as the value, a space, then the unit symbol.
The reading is 138.85 mm
